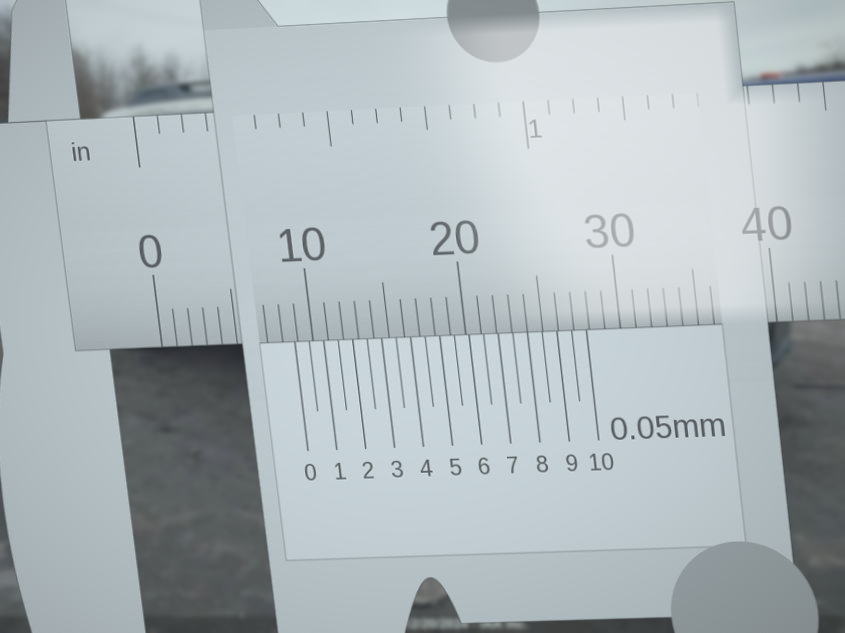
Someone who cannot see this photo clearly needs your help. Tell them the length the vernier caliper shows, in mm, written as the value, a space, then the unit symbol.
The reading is 8.8 mm
